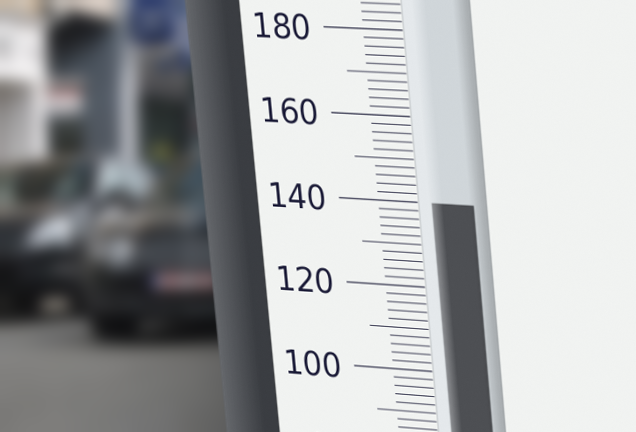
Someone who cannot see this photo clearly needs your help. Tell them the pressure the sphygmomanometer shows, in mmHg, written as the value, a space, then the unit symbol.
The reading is 140 mmHg
